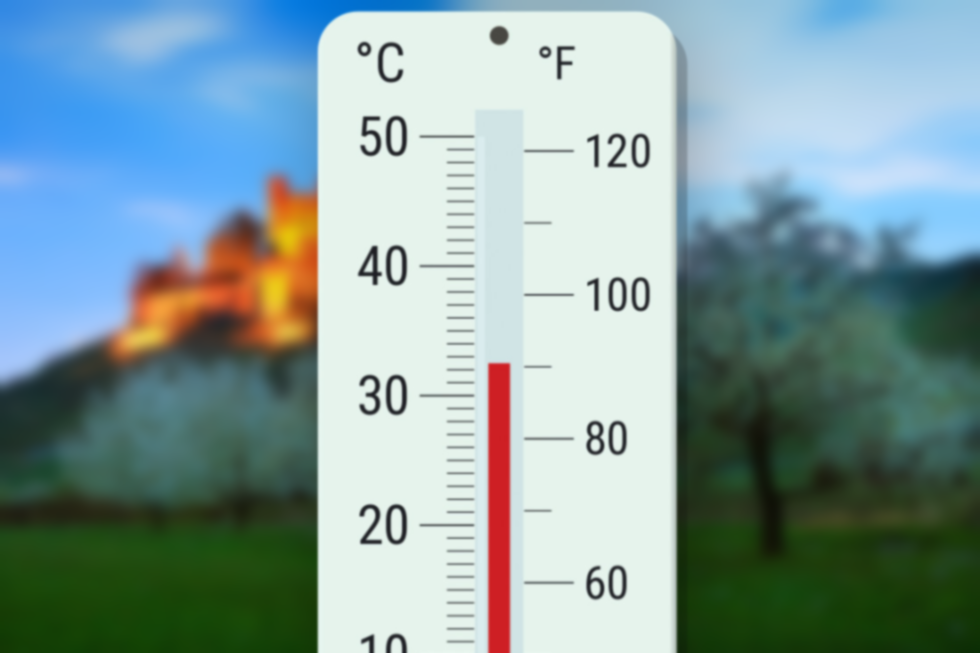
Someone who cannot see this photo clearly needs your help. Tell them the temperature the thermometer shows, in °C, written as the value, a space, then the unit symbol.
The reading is 32.5 °C
